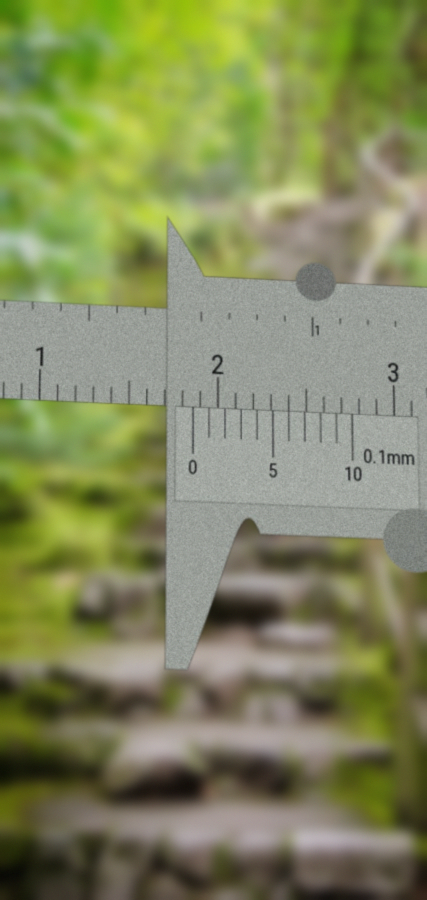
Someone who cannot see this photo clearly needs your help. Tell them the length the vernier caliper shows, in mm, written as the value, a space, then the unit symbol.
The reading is 18.6 mm
